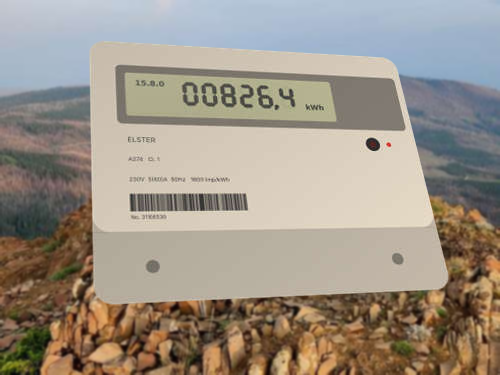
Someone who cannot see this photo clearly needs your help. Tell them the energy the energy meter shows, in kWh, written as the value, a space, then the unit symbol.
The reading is 826.4 kWh
